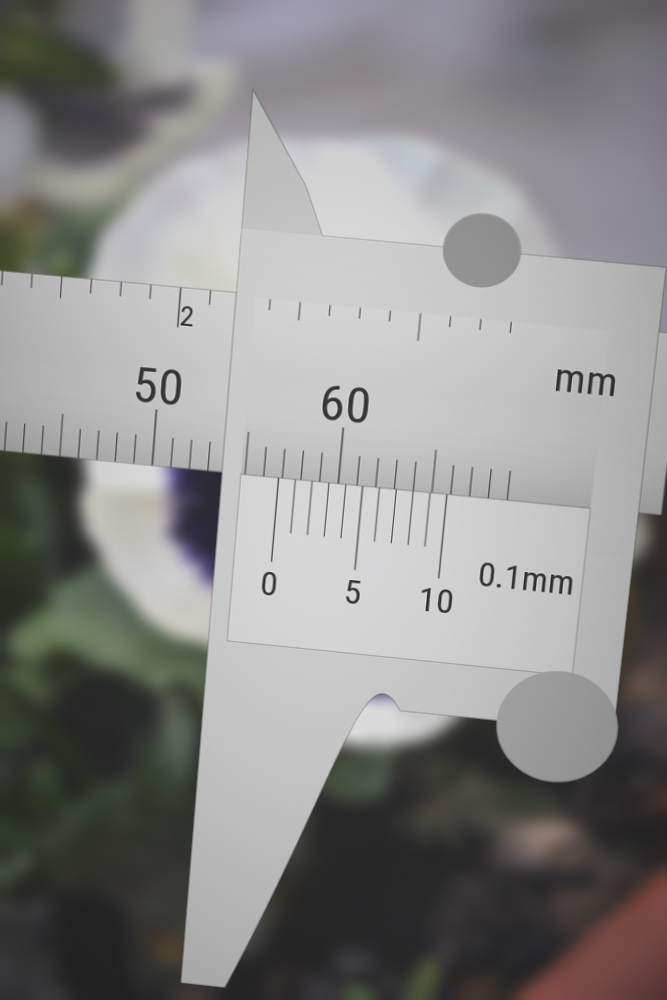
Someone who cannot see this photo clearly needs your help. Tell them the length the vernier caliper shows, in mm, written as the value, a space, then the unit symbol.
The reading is 56.8 mm
